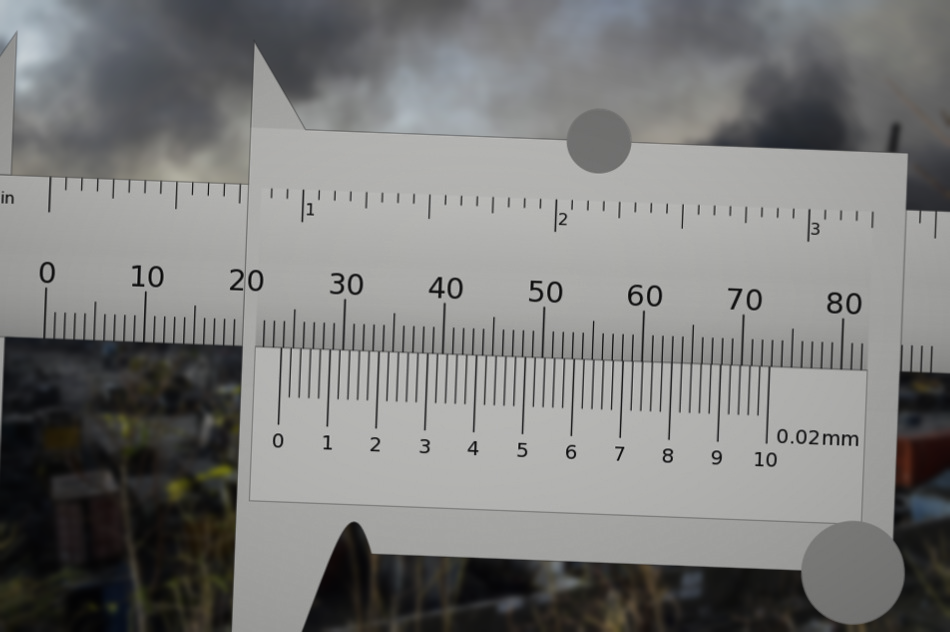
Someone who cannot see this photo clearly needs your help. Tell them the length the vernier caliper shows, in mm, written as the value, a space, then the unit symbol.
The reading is 23.8 mm
